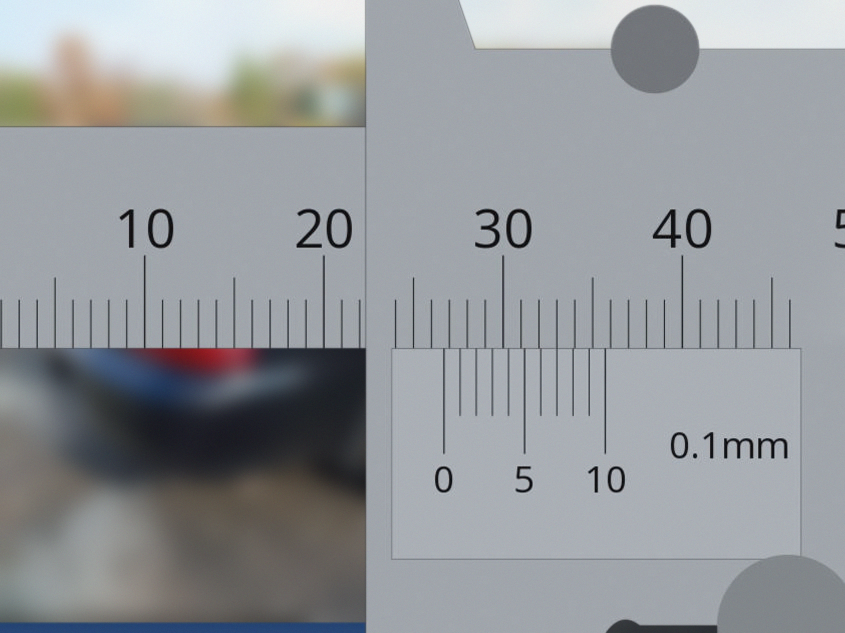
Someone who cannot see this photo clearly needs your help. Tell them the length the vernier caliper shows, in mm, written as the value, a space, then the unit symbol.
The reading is 26.7 mm
